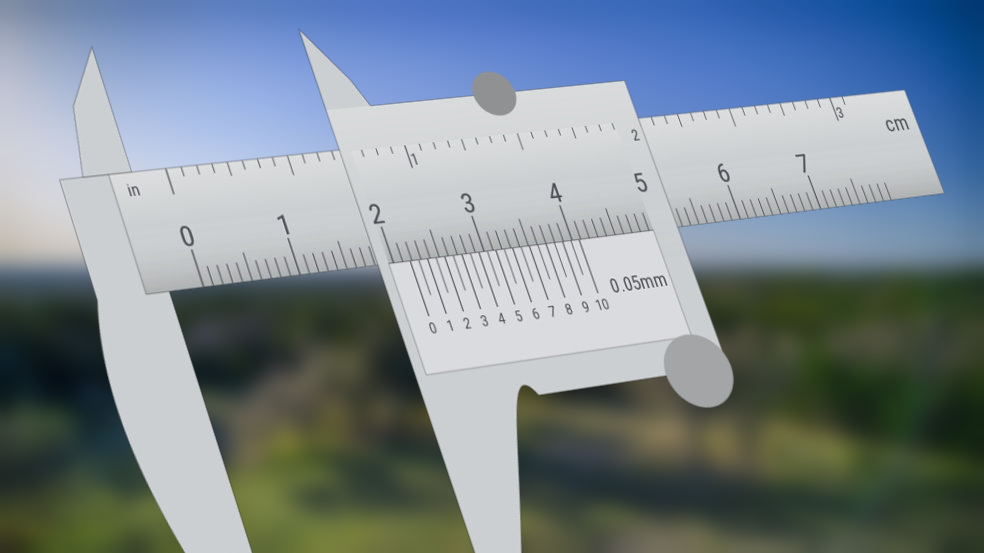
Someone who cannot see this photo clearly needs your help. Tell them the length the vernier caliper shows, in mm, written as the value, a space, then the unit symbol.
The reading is 21.8 mm
